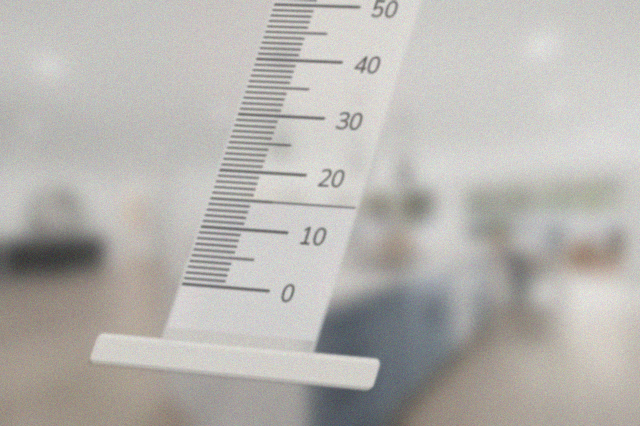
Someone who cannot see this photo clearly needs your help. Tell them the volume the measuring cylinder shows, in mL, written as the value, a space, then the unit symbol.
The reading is 15 mL
